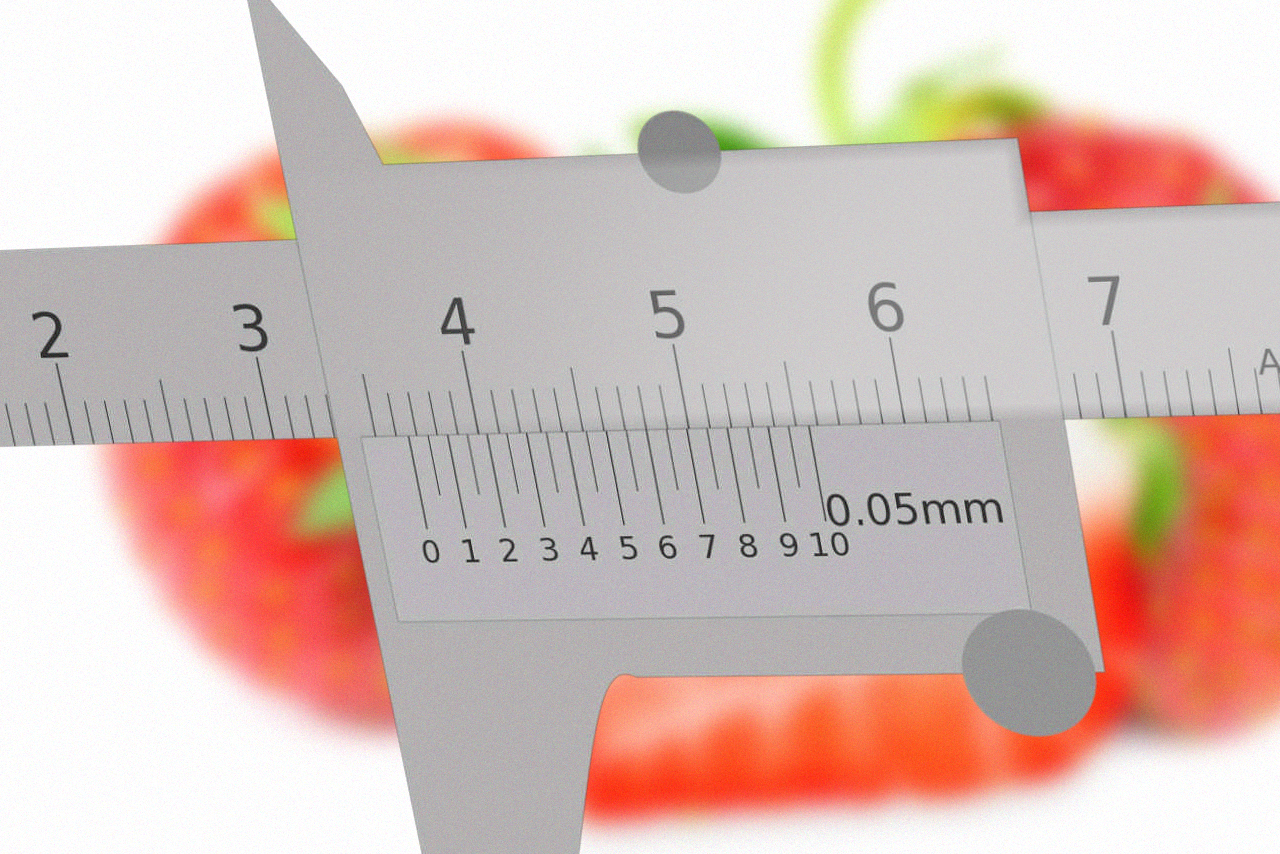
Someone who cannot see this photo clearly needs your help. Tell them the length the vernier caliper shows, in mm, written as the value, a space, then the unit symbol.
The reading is 36.6 mm
